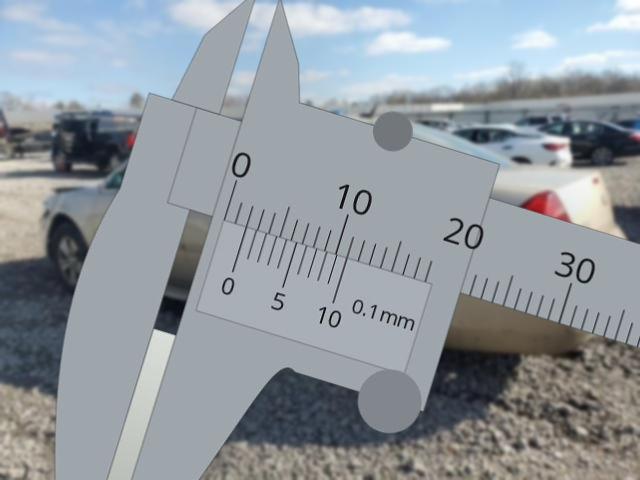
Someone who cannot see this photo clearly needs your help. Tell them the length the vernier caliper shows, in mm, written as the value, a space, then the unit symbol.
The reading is 2.0 mm
